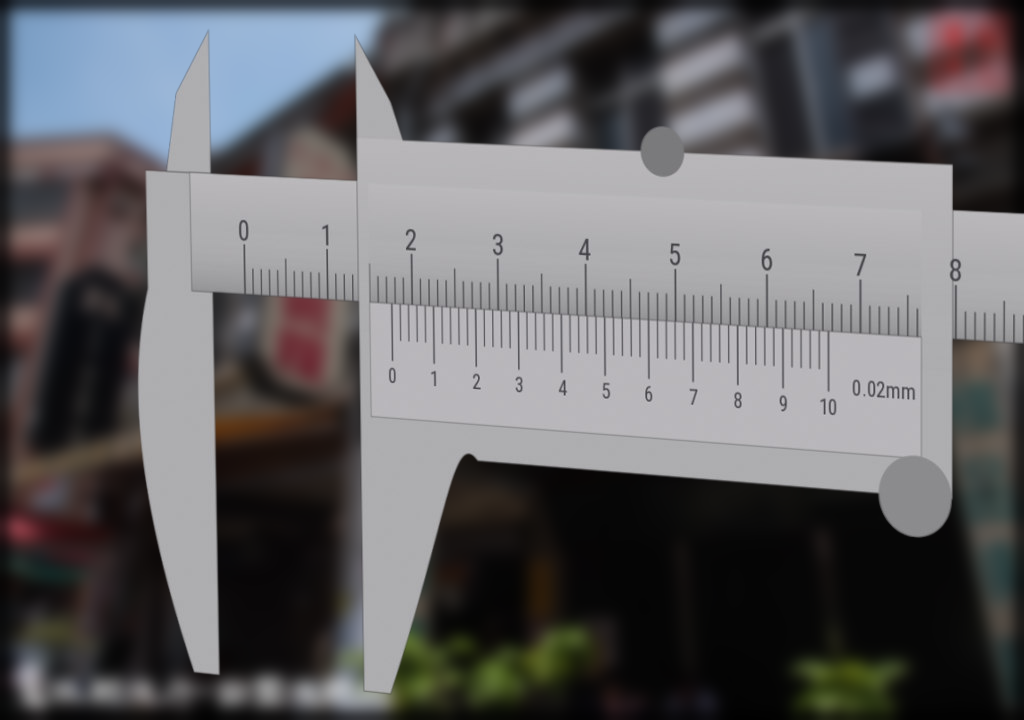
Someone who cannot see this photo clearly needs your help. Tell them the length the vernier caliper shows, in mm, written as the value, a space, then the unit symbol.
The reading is 17.6 mm
